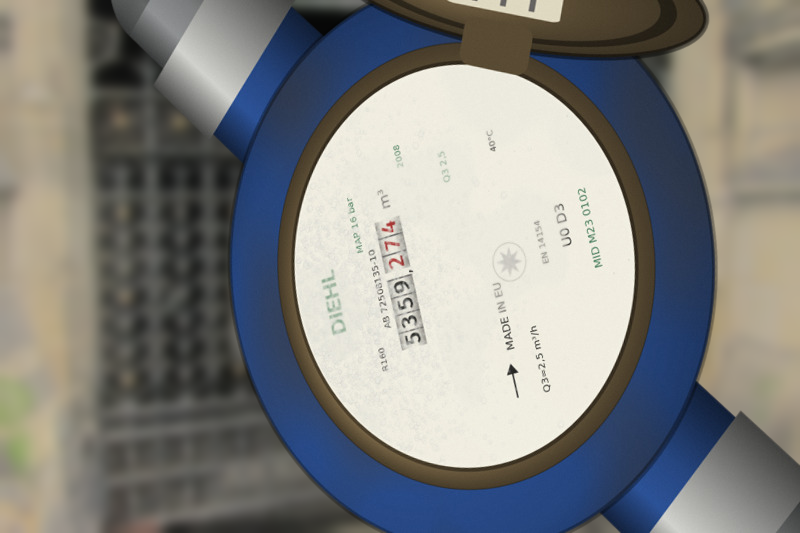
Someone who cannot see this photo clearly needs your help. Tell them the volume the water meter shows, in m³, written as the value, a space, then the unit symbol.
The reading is 5359.274 m³
